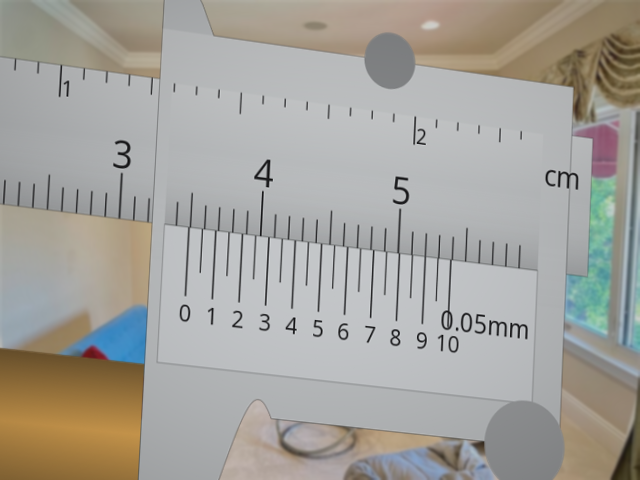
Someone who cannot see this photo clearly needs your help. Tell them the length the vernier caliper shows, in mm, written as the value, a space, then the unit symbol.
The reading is 34.9 mm
